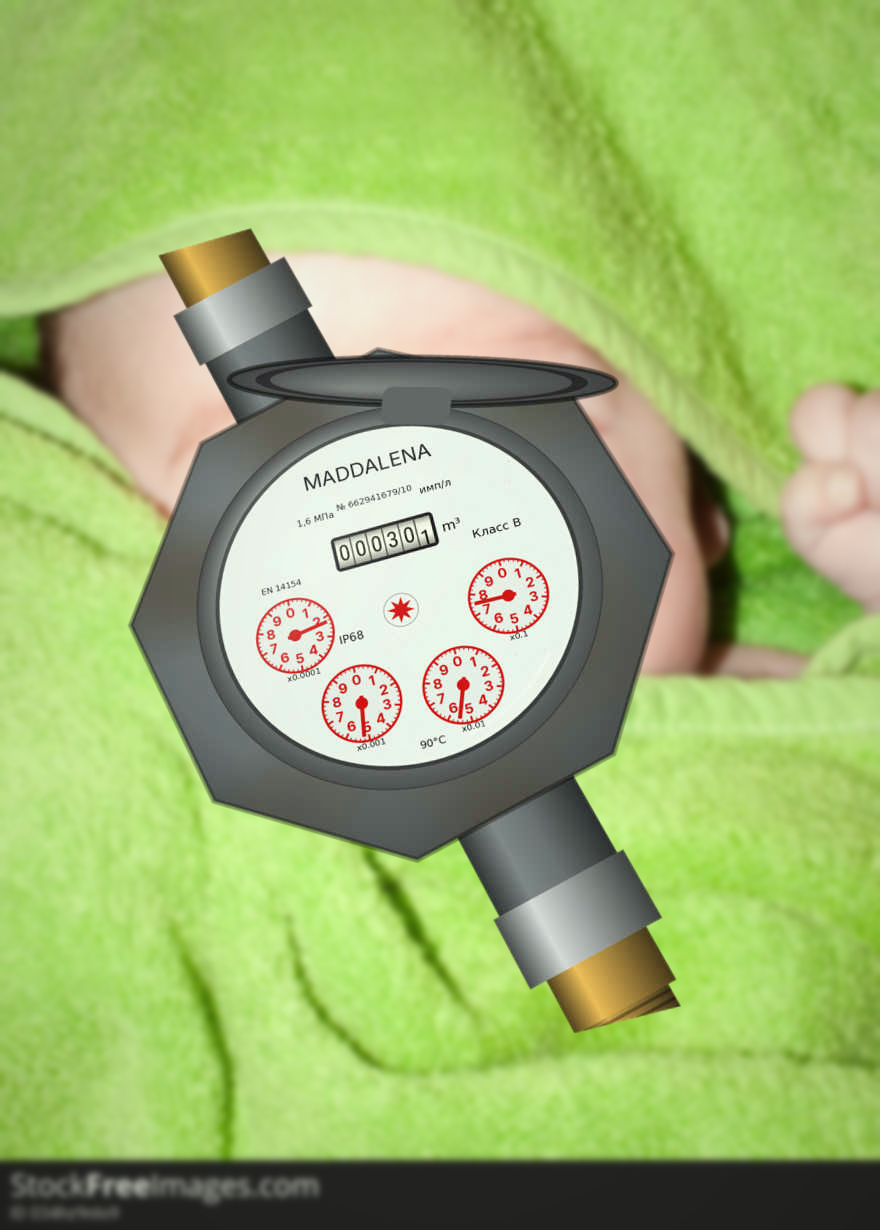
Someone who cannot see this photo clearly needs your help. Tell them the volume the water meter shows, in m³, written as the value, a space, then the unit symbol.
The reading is 300.7552 m³
